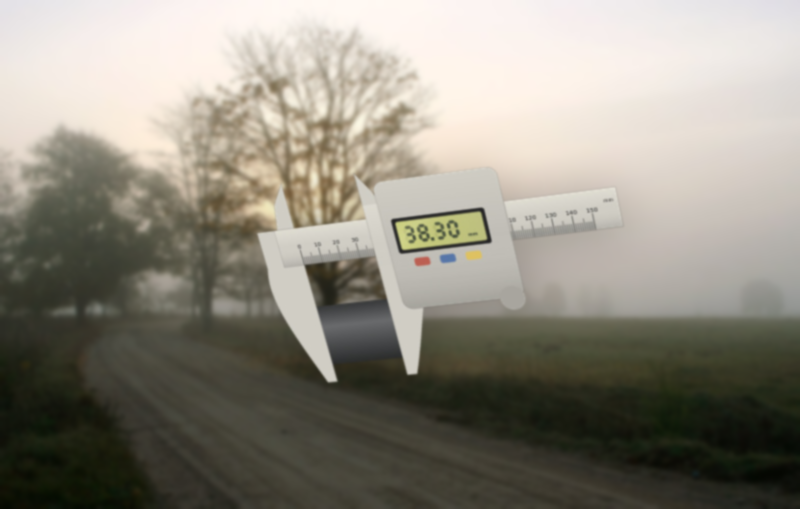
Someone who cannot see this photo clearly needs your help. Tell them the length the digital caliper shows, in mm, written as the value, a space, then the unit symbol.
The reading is 38.30 mm
